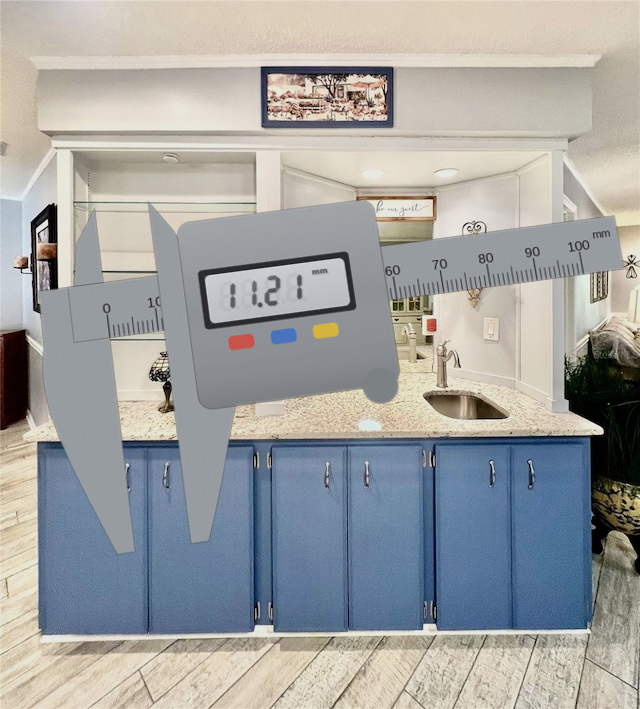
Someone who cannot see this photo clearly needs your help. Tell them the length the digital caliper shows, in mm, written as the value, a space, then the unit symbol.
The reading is 11.21 mm
